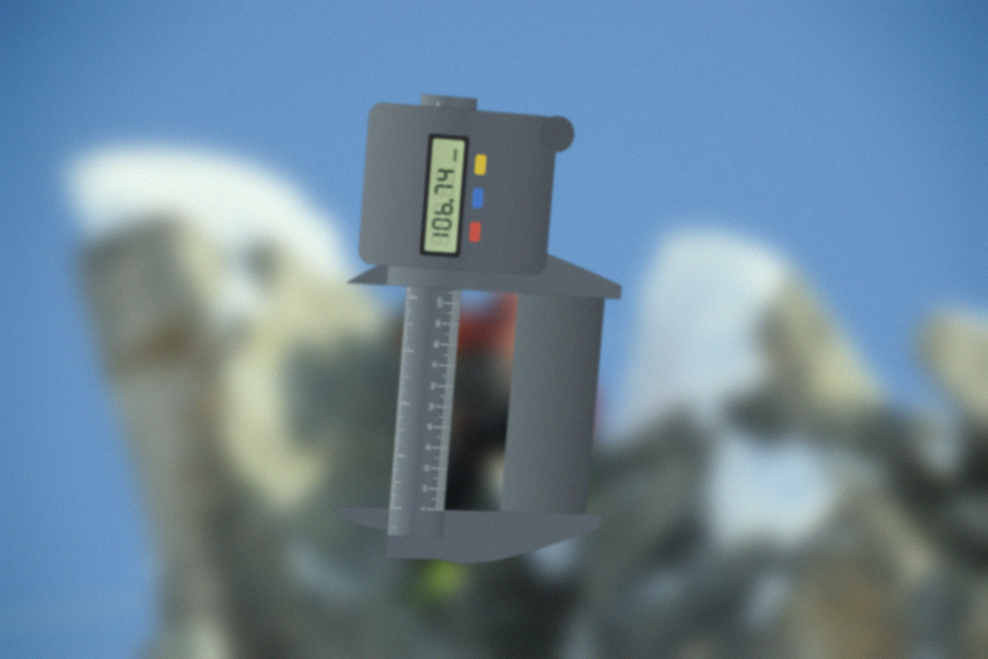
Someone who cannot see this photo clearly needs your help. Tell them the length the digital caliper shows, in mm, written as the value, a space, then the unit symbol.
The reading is 106.74 mm
